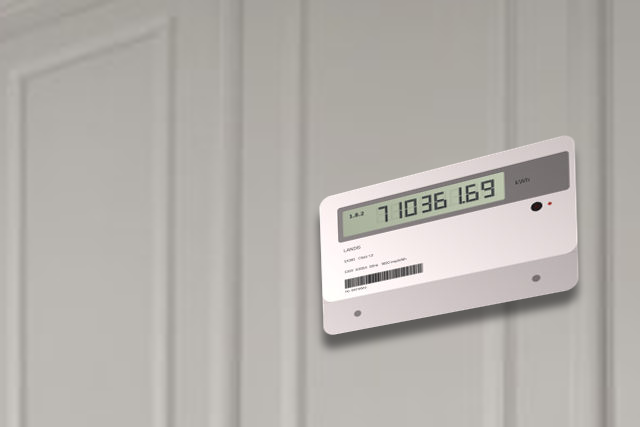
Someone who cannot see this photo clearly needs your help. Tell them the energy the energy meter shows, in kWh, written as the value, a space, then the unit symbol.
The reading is 710361.69 kWh
